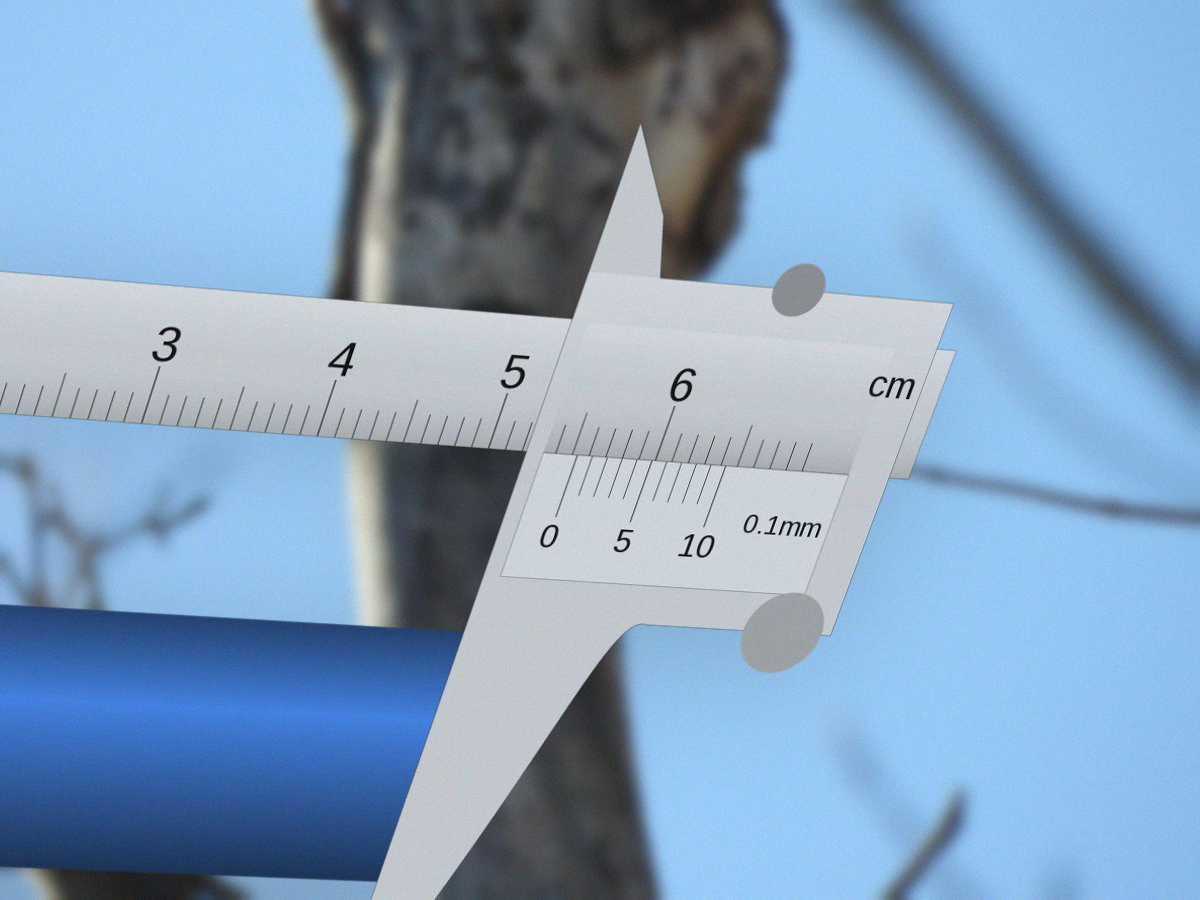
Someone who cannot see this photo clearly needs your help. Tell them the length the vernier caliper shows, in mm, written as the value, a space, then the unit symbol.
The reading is 55.3 mm
